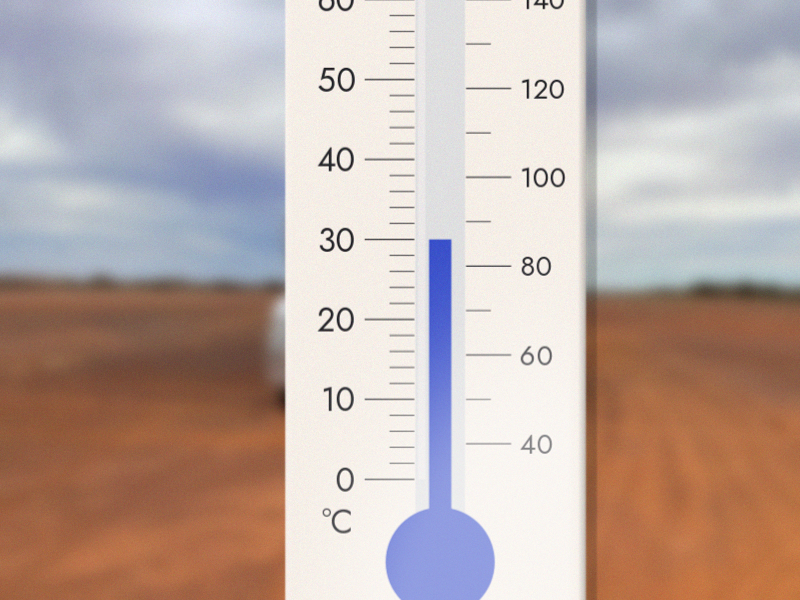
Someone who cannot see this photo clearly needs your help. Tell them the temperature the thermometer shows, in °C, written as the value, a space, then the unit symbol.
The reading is 30 °C
